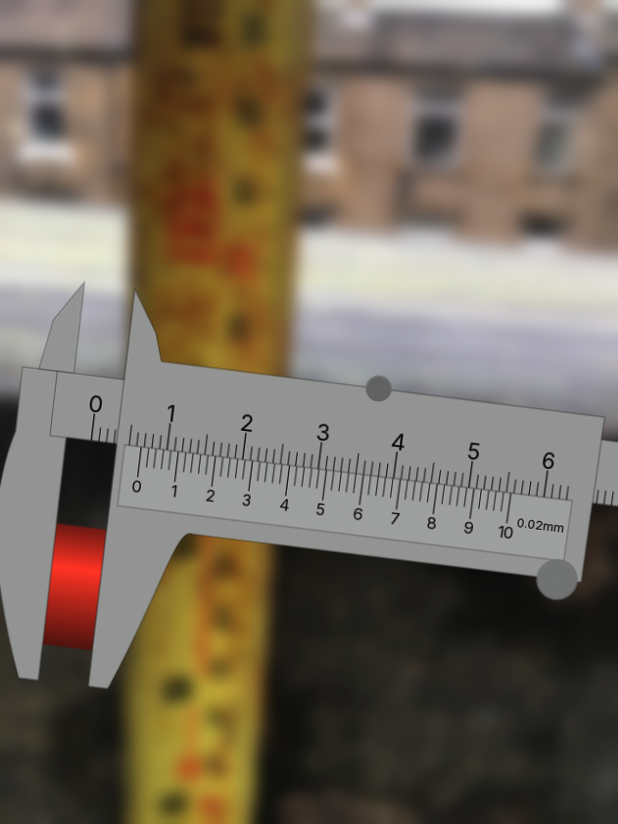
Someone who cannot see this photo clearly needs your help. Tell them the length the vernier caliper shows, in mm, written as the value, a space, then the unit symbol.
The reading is 6.6 mm
